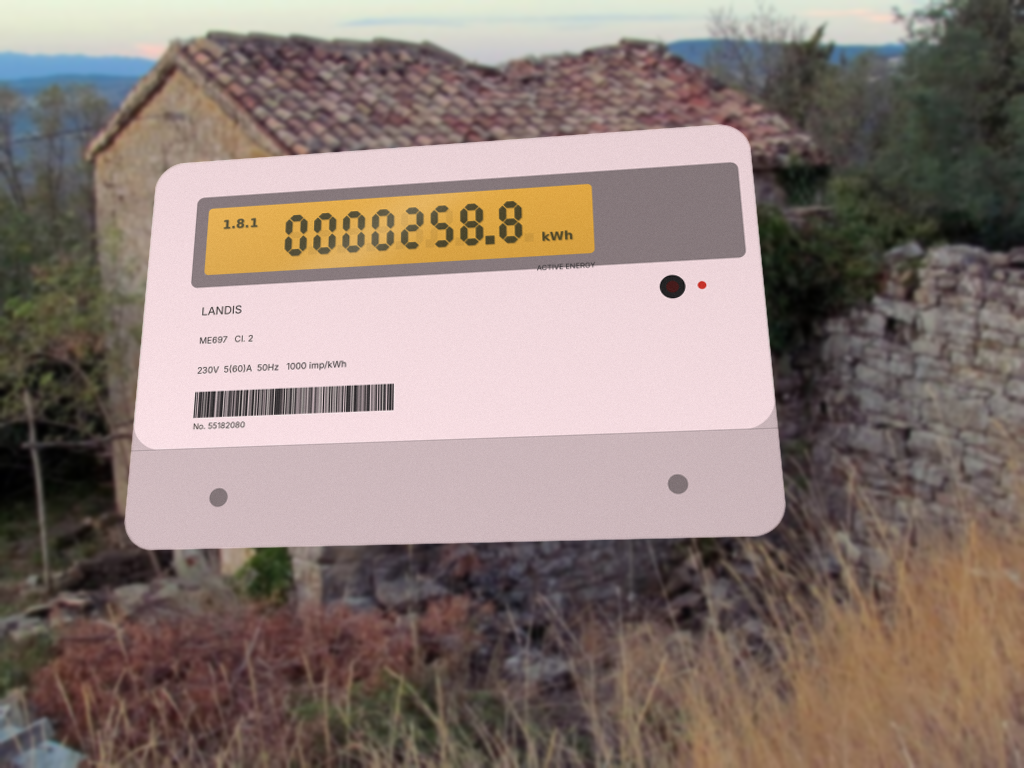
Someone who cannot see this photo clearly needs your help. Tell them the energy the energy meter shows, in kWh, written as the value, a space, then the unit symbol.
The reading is 258.8 kWh
